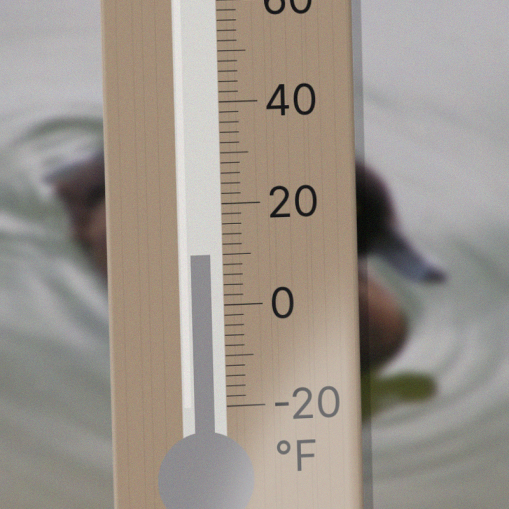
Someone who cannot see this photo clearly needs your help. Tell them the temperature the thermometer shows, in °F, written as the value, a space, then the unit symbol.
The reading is 10 °F
